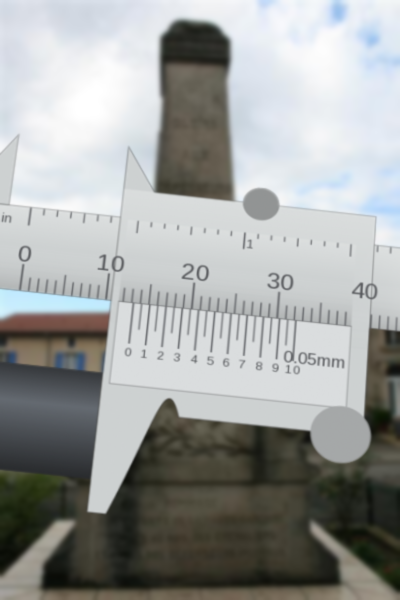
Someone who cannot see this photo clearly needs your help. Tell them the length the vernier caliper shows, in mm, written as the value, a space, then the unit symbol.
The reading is 13.2 mm
